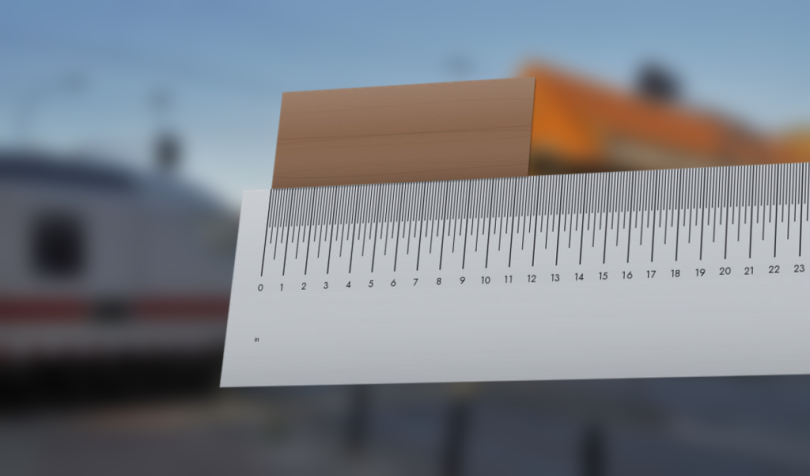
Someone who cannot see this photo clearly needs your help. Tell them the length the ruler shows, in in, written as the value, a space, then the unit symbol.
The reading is 11.5 in
